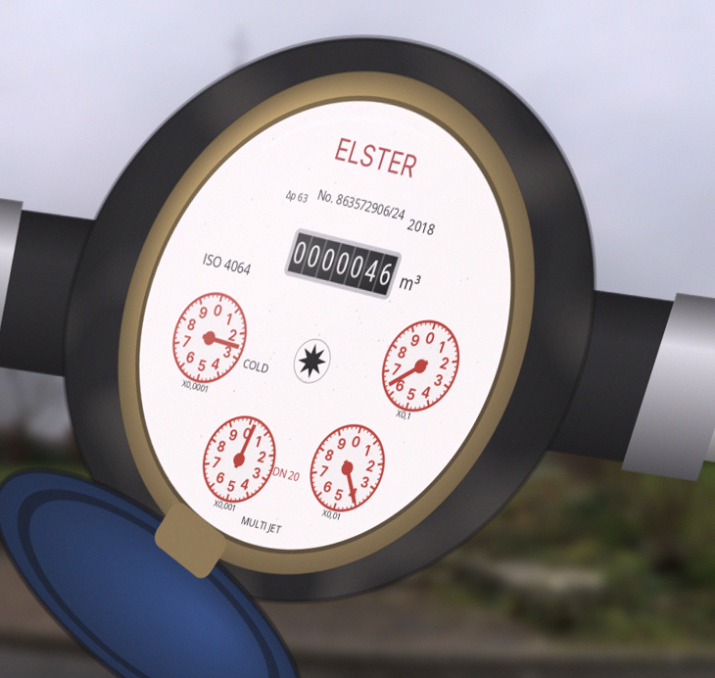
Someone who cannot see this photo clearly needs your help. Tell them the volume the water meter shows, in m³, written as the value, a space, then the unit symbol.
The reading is 46.6402 m³
